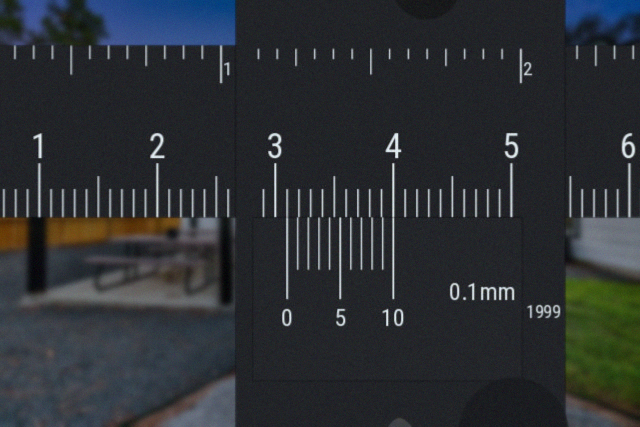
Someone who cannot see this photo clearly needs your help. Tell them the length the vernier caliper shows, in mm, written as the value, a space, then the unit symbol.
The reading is 31.0 mm
